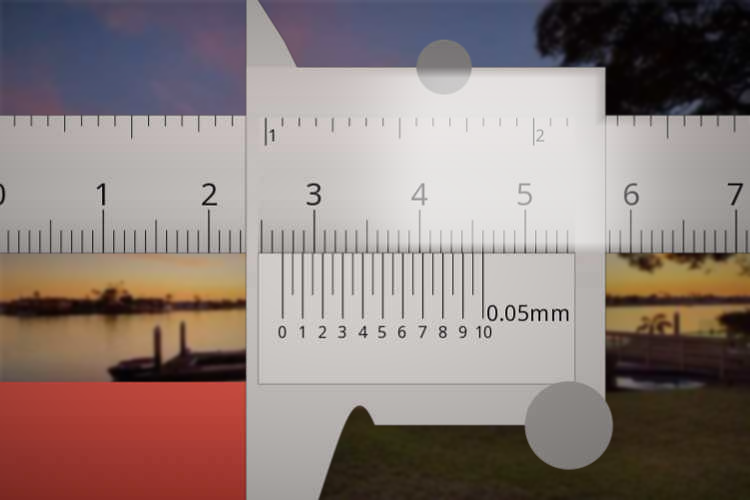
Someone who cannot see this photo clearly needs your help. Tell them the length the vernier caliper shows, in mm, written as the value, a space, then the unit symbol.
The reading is 27.0 mm
